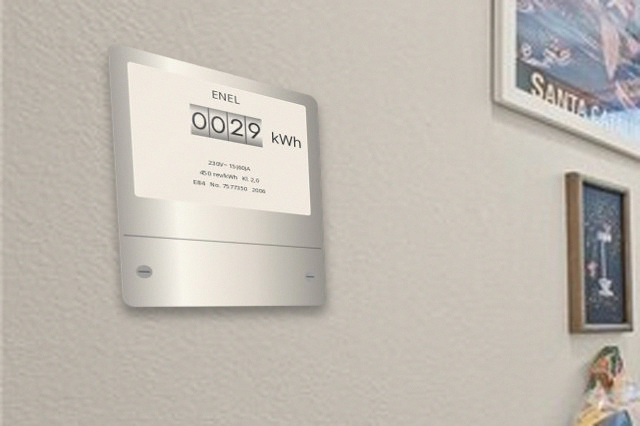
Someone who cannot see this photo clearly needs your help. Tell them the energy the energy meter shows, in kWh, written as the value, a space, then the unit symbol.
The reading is 29 kWh
